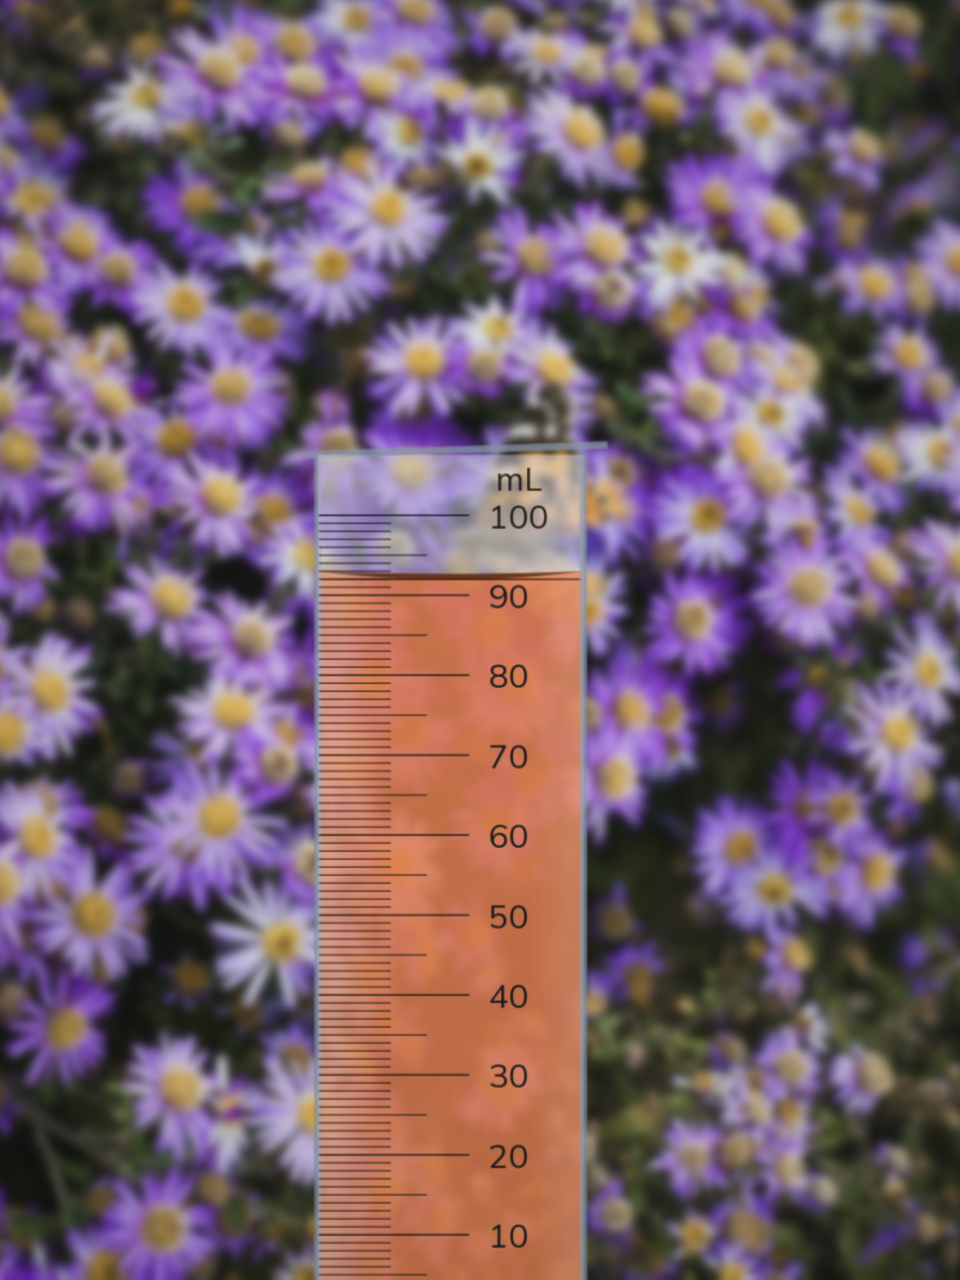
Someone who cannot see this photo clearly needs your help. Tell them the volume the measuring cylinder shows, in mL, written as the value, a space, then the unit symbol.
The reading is 92 mL
